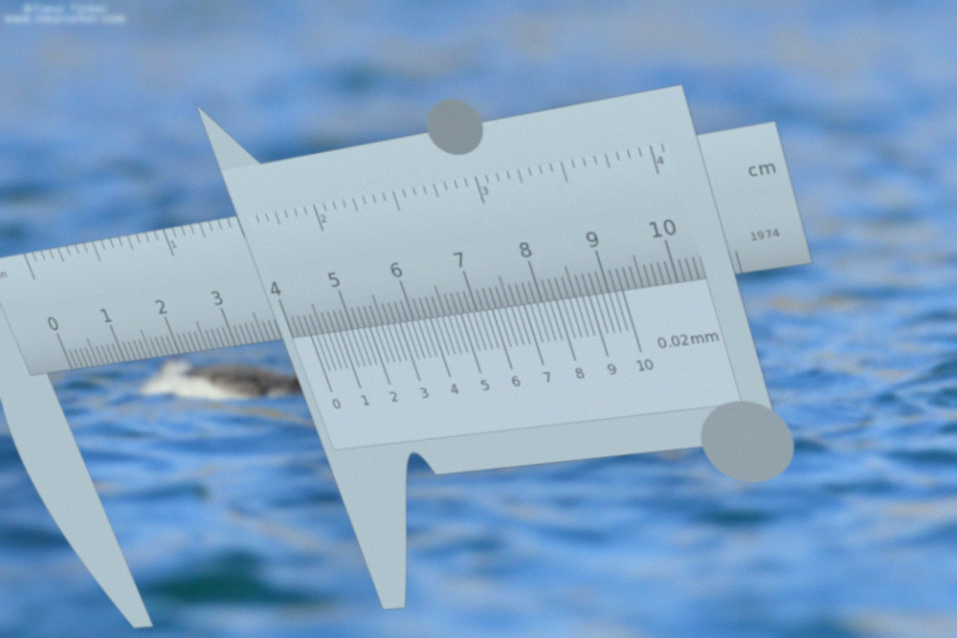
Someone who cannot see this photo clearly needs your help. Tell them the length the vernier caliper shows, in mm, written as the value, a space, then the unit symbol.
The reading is 43.0 mm
